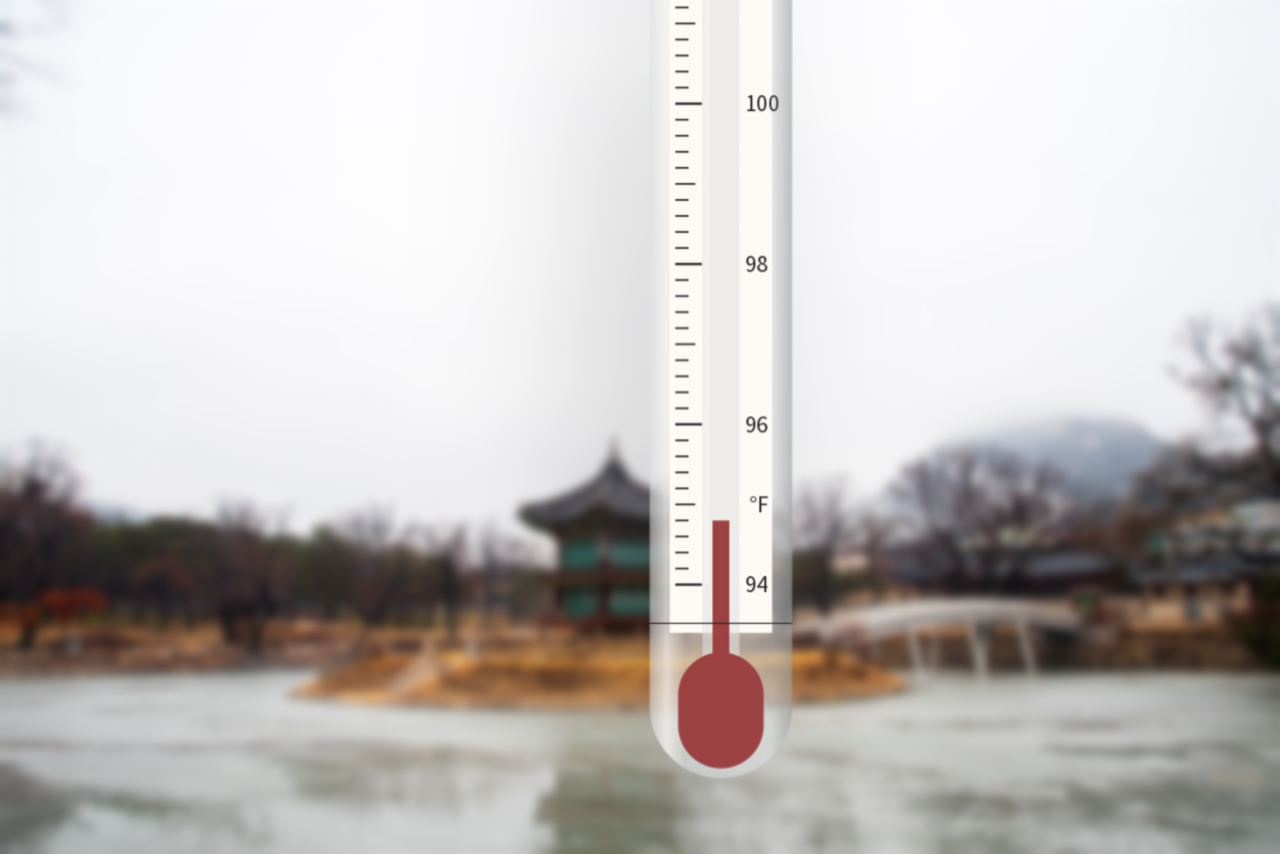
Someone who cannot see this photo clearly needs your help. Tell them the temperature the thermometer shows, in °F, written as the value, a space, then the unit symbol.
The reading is 94.8 °F
